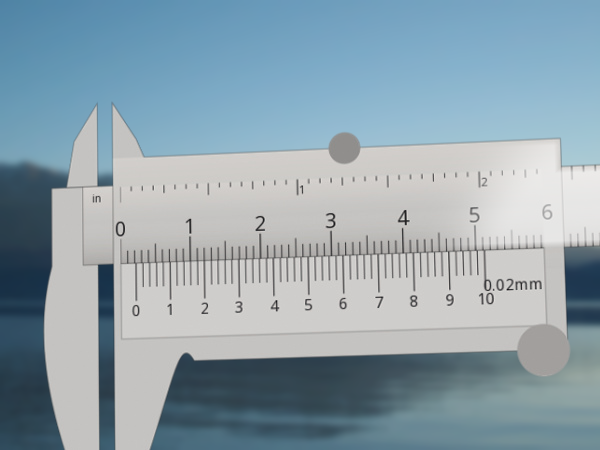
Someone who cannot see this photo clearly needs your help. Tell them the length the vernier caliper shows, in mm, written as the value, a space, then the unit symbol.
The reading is 2.2 mm
